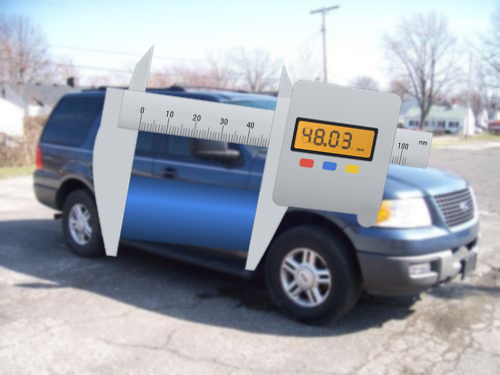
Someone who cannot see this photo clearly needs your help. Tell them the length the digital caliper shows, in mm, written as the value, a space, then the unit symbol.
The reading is 48.03 mm
